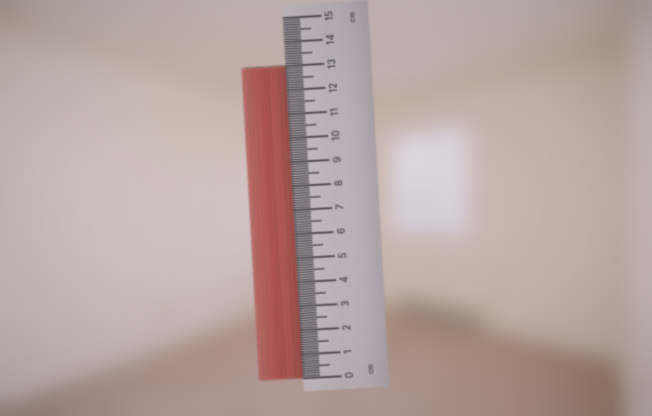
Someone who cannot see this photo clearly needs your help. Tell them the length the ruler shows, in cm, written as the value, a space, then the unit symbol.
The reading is 13 cm
